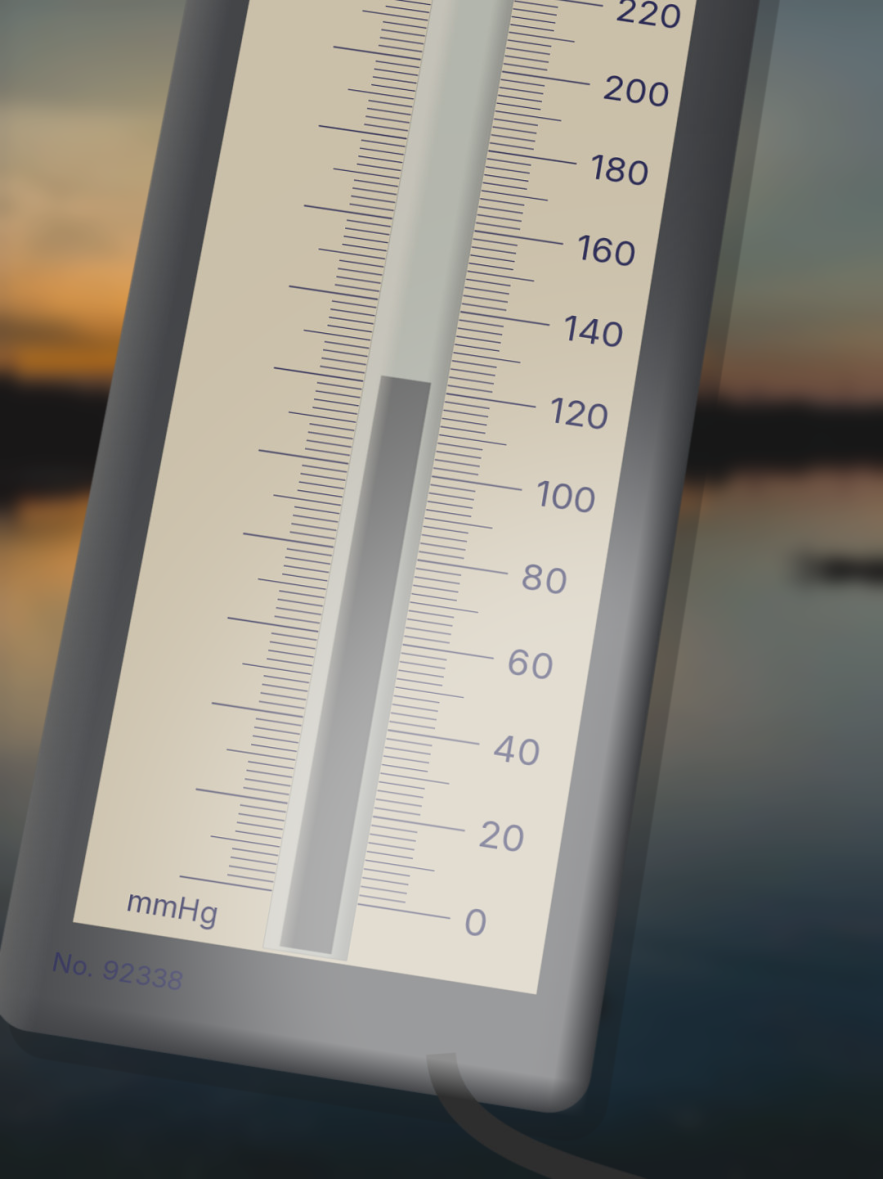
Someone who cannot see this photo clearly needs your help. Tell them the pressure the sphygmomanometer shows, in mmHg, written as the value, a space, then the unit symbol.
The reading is 122 mmHg
